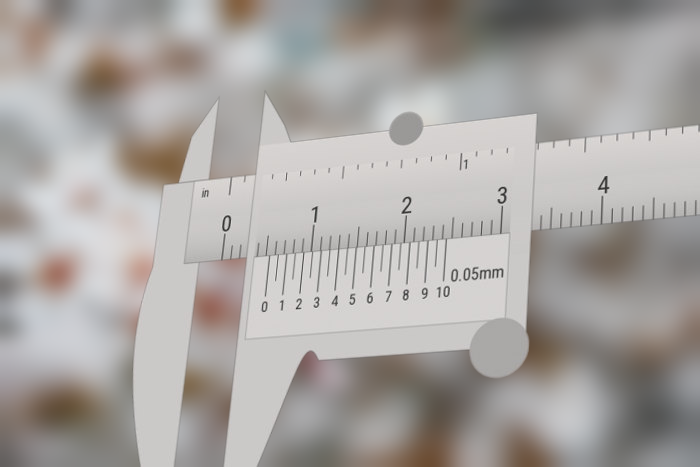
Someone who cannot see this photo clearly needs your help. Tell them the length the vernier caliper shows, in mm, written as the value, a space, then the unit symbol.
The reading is 5.4 mm
